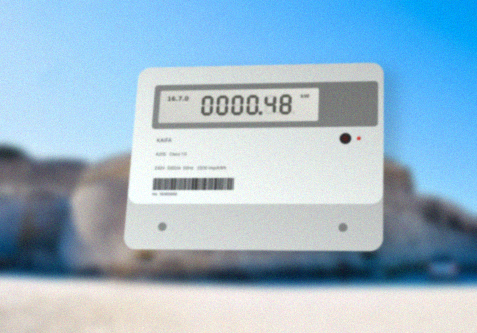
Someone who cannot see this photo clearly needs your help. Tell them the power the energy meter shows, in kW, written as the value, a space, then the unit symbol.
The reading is 0.48 kW
